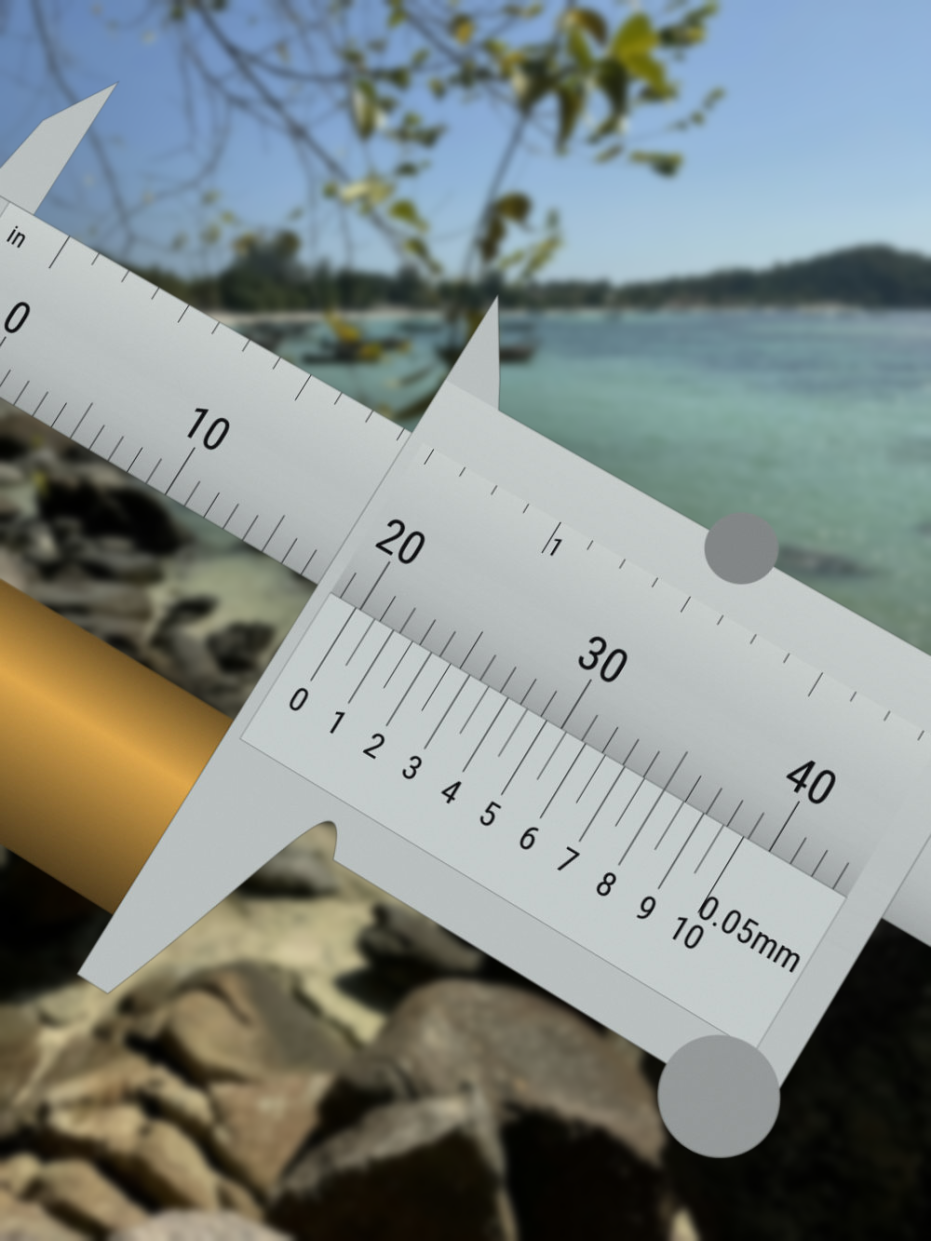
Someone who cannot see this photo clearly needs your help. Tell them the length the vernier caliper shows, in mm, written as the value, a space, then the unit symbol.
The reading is 19.8 mm
